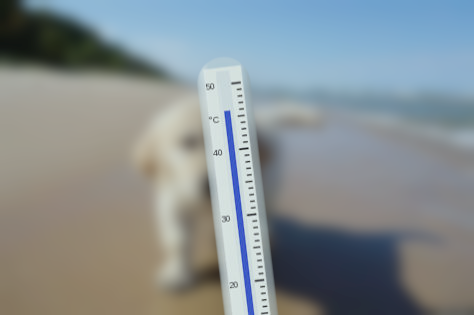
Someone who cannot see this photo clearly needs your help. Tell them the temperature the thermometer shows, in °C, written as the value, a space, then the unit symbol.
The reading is 46 °C
